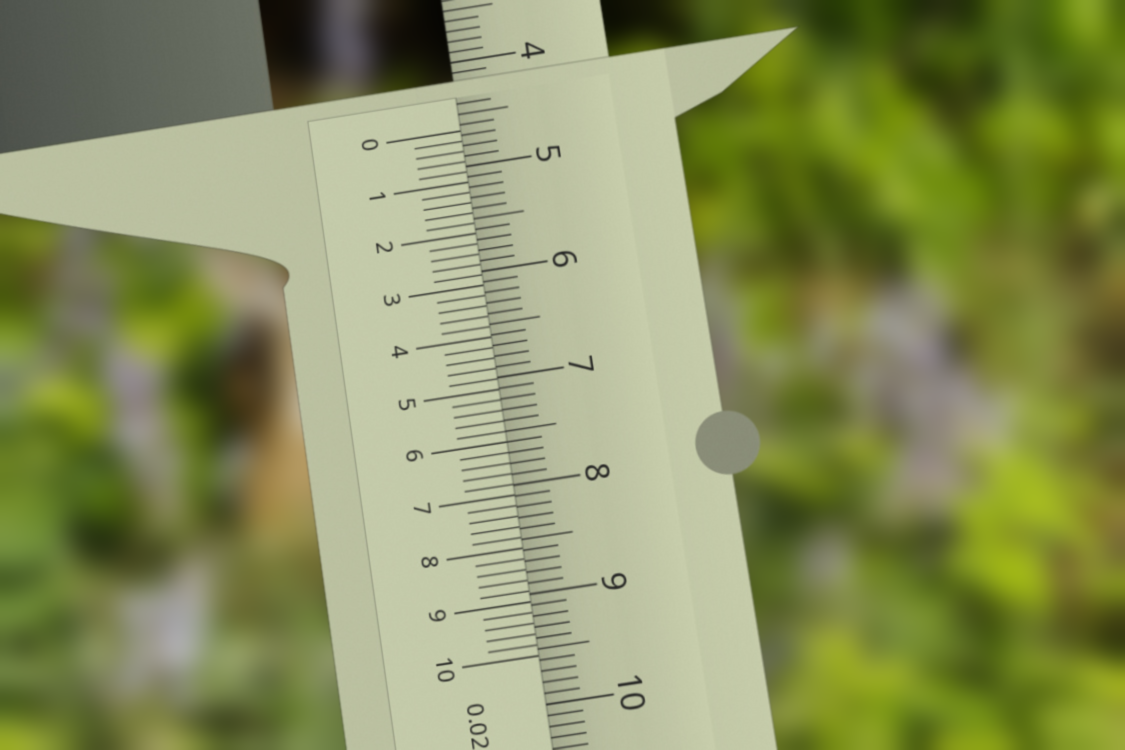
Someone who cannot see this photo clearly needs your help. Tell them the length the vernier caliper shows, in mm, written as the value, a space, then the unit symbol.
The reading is 46.6 mm
